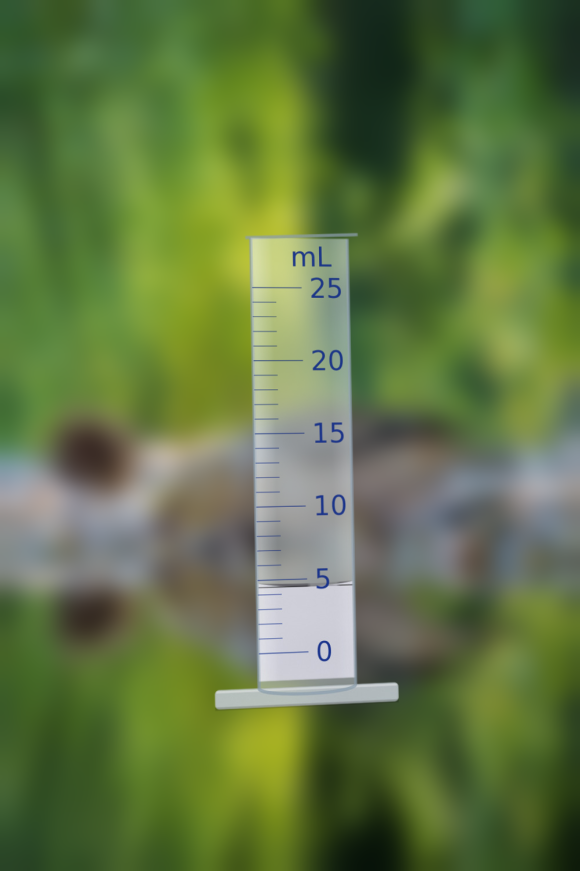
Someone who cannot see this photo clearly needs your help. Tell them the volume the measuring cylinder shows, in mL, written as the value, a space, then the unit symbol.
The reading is 4.5 mL
